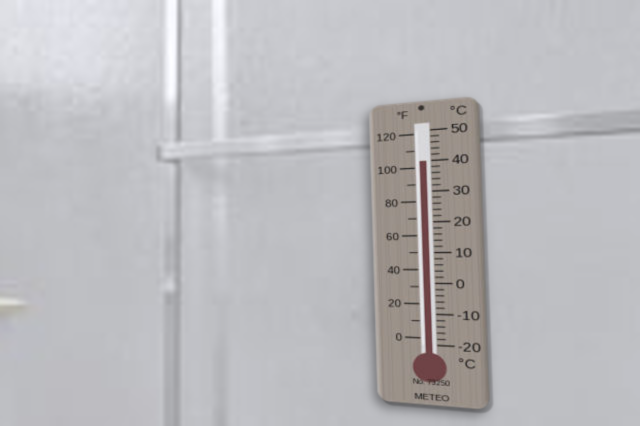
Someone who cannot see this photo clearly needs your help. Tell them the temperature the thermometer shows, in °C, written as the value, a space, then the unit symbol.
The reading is 40 °C
